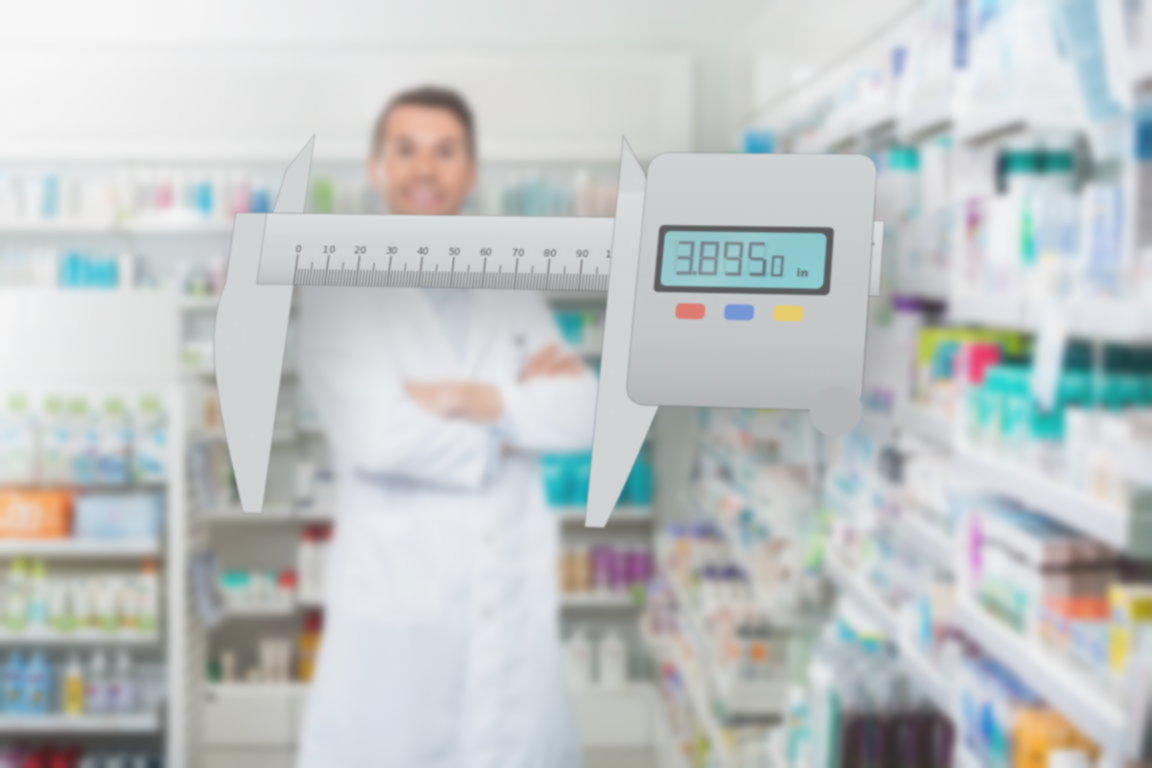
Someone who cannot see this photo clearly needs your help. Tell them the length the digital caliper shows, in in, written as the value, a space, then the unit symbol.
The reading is 3.8950 in
